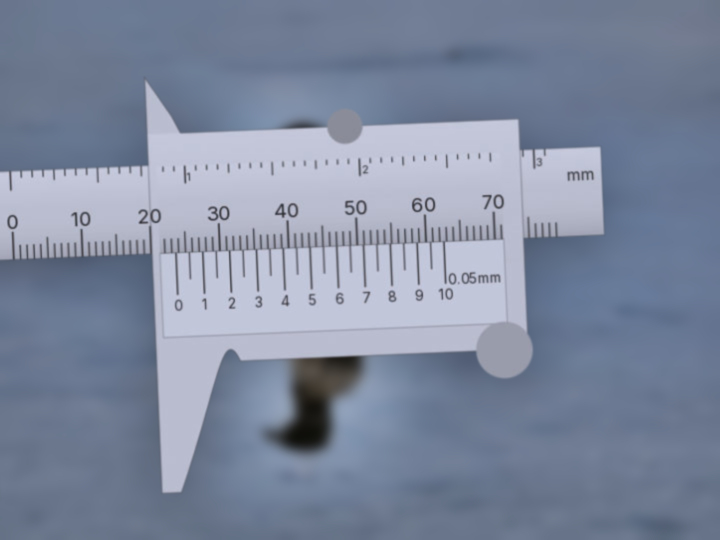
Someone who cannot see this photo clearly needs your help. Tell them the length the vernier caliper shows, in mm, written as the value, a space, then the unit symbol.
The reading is 23.6 mm
